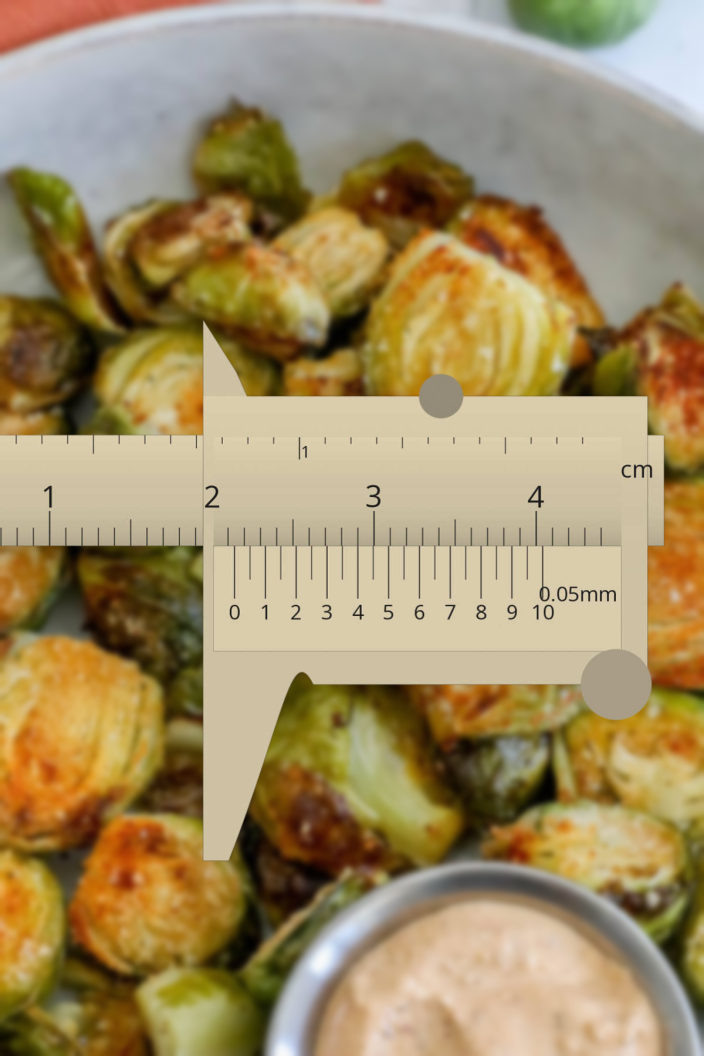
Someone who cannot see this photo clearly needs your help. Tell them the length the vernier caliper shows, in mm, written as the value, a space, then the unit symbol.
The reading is 21.4 mm
